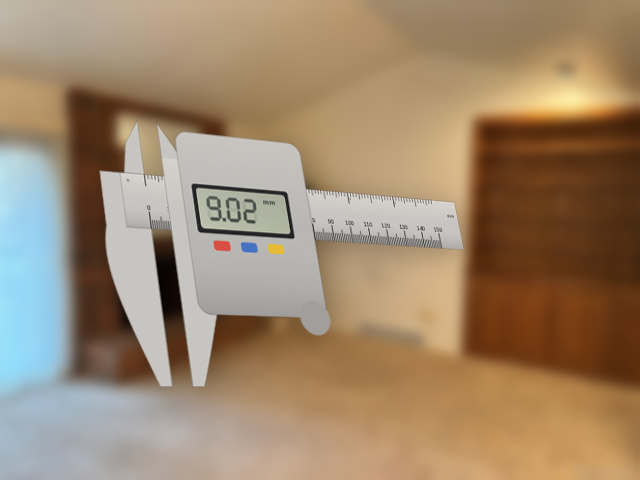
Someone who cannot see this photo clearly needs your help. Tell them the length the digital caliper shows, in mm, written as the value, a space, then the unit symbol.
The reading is 9.02 mm
